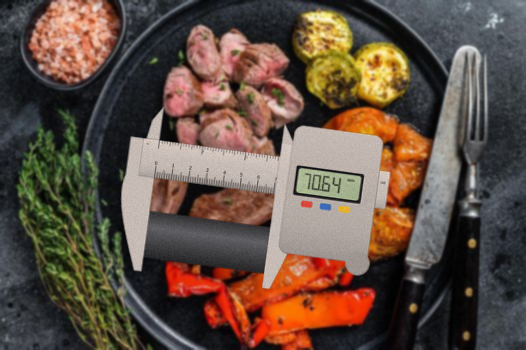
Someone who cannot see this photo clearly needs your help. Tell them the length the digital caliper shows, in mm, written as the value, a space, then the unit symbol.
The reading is 70.64 mm
